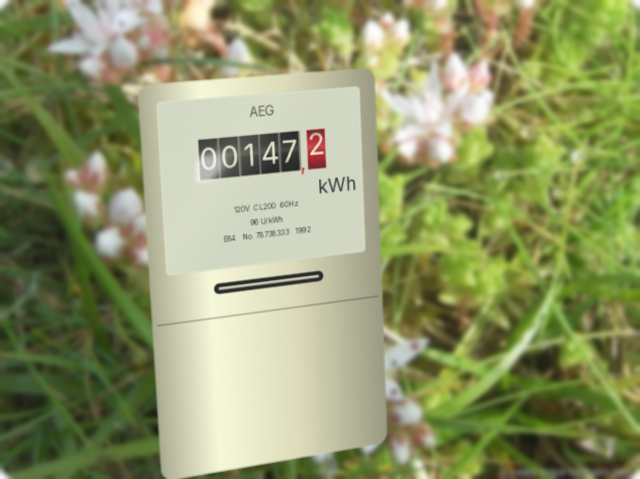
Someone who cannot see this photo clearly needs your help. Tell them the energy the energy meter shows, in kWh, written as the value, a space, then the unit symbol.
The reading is 147.2 kWh
